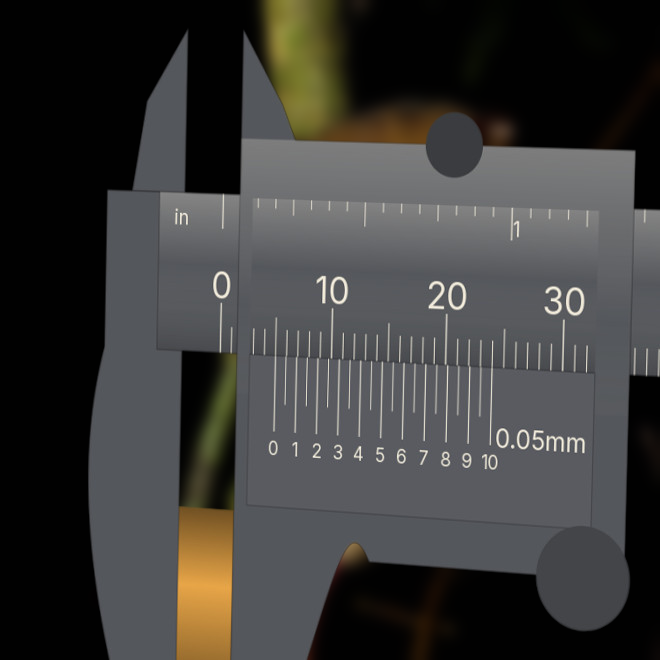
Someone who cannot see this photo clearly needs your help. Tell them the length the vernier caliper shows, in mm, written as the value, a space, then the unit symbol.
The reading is 5.0 mm
